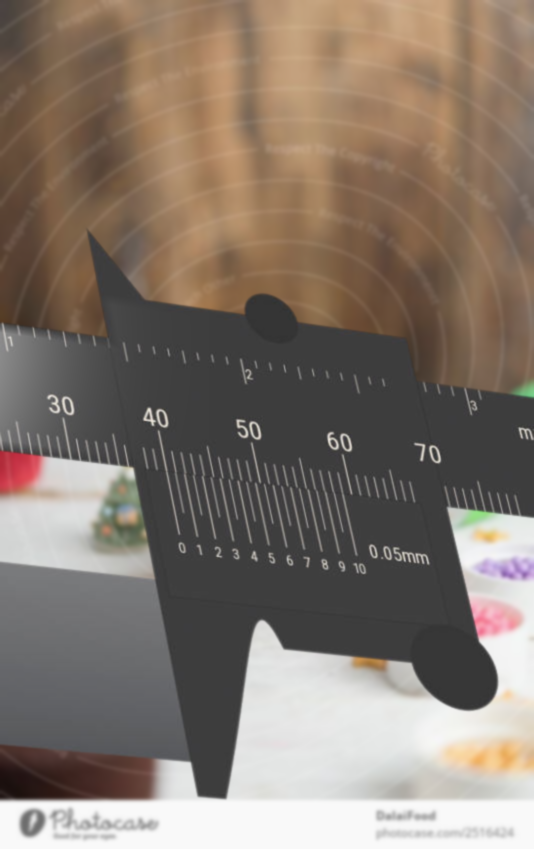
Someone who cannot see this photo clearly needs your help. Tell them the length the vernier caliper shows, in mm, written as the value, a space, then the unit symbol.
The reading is 40.0 mm
